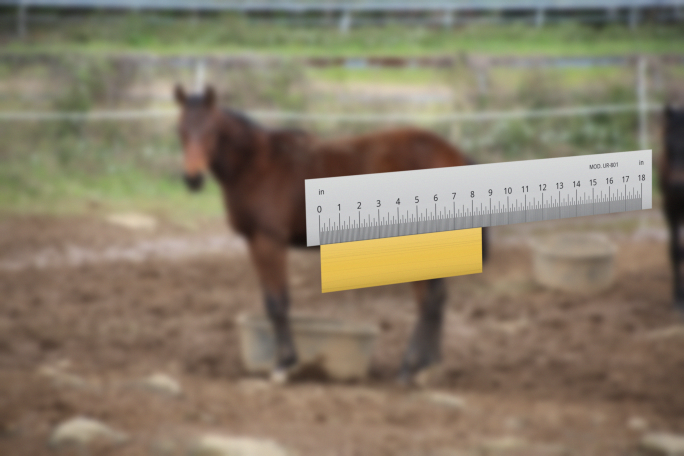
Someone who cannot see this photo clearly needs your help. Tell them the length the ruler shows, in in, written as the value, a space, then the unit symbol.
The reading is 8.5 in
